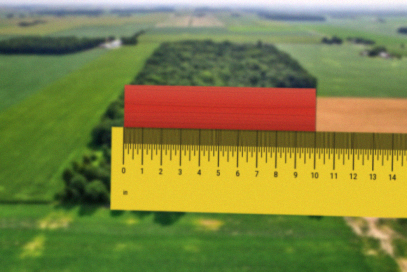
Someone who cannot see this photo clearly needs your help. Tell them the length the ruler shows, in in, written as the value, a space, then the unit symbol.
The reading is 10 in
